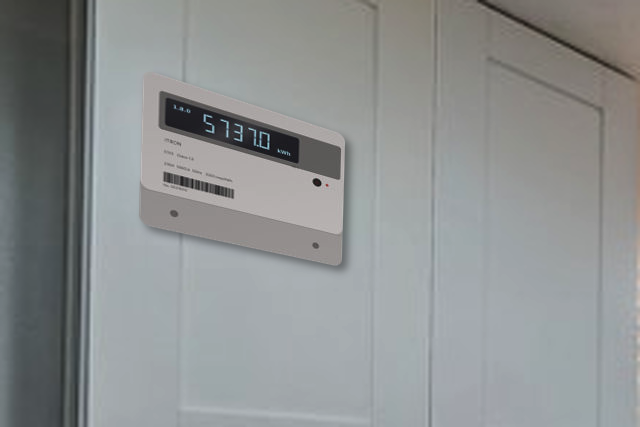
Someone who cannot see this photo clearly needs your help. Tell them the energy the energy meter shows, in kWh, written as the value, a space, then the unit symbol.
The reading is 5737.0 kWh
